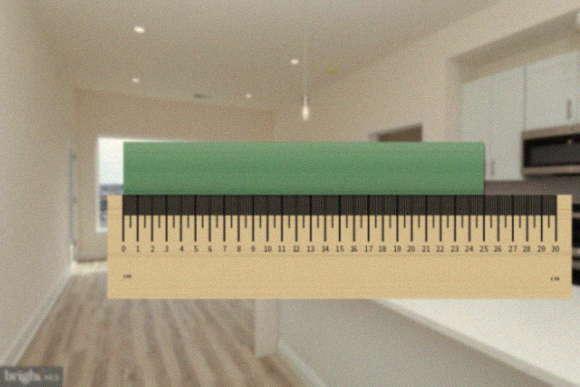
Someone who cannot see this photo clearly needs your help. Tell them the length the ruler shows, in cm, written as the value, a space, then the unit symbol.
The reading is 25 cm
